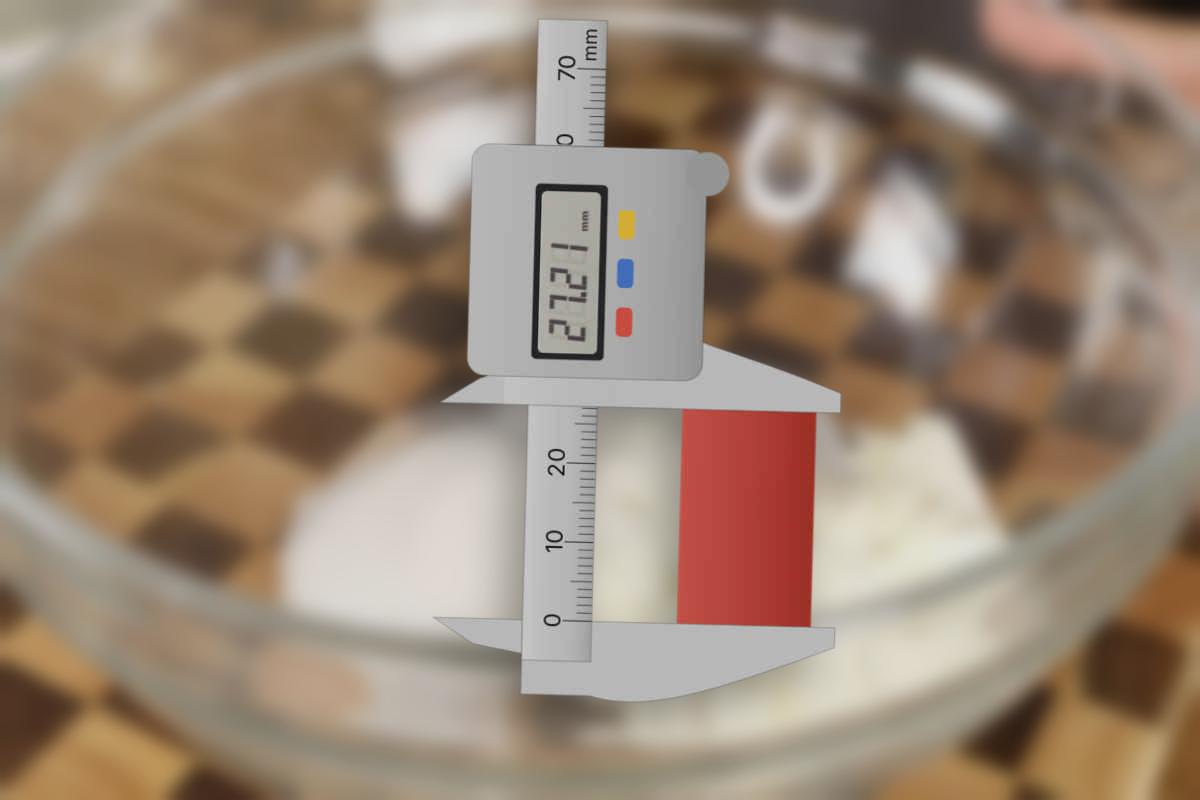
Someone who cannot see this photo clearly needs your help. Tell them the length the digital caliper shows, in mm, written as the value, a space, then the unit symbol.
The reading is 27.21 mm
